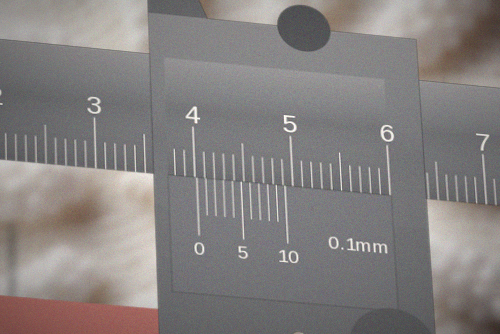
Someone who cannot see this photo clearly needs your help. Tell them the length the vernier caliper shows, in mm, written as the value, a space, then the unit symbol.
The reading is 40.2 mm
